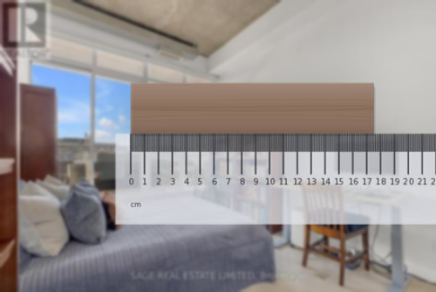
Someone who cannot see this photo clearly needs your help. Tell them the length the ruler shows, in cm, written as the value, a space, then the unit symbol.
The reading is 17.5 cm
